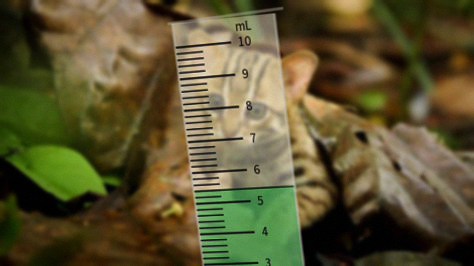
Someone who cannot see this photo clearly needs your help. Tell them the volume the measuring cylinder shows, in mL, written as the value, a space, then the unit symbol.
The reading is 5.4 mL
